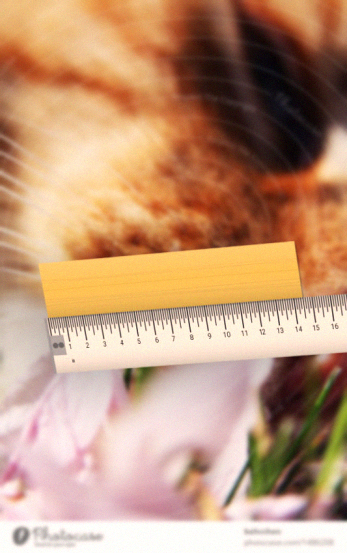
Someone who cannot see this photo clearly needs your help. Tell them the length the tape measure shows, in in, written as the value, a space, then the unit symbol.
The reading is 14.5 in
